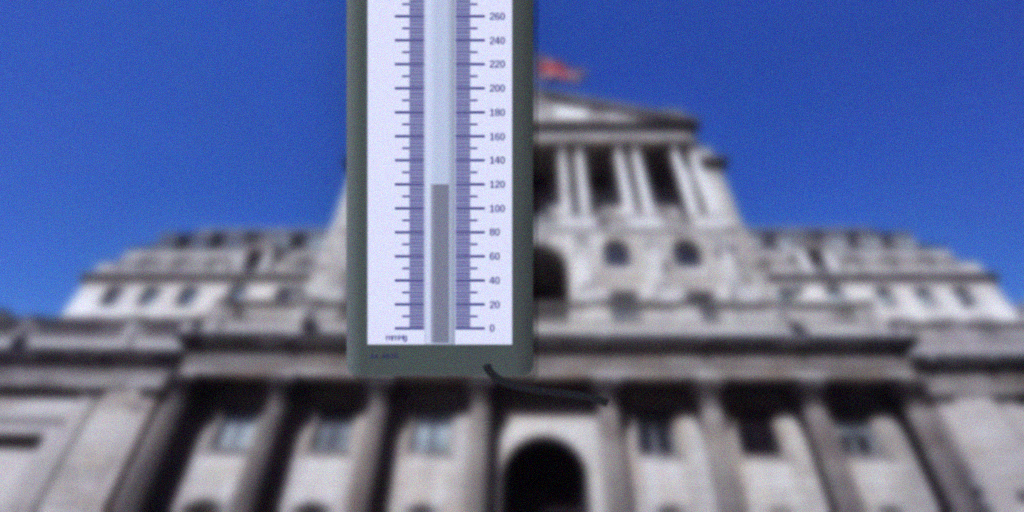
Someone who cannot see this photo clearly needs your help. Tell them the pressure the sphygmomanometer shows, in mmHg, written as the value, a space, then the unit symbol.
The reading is 120 mmHg
